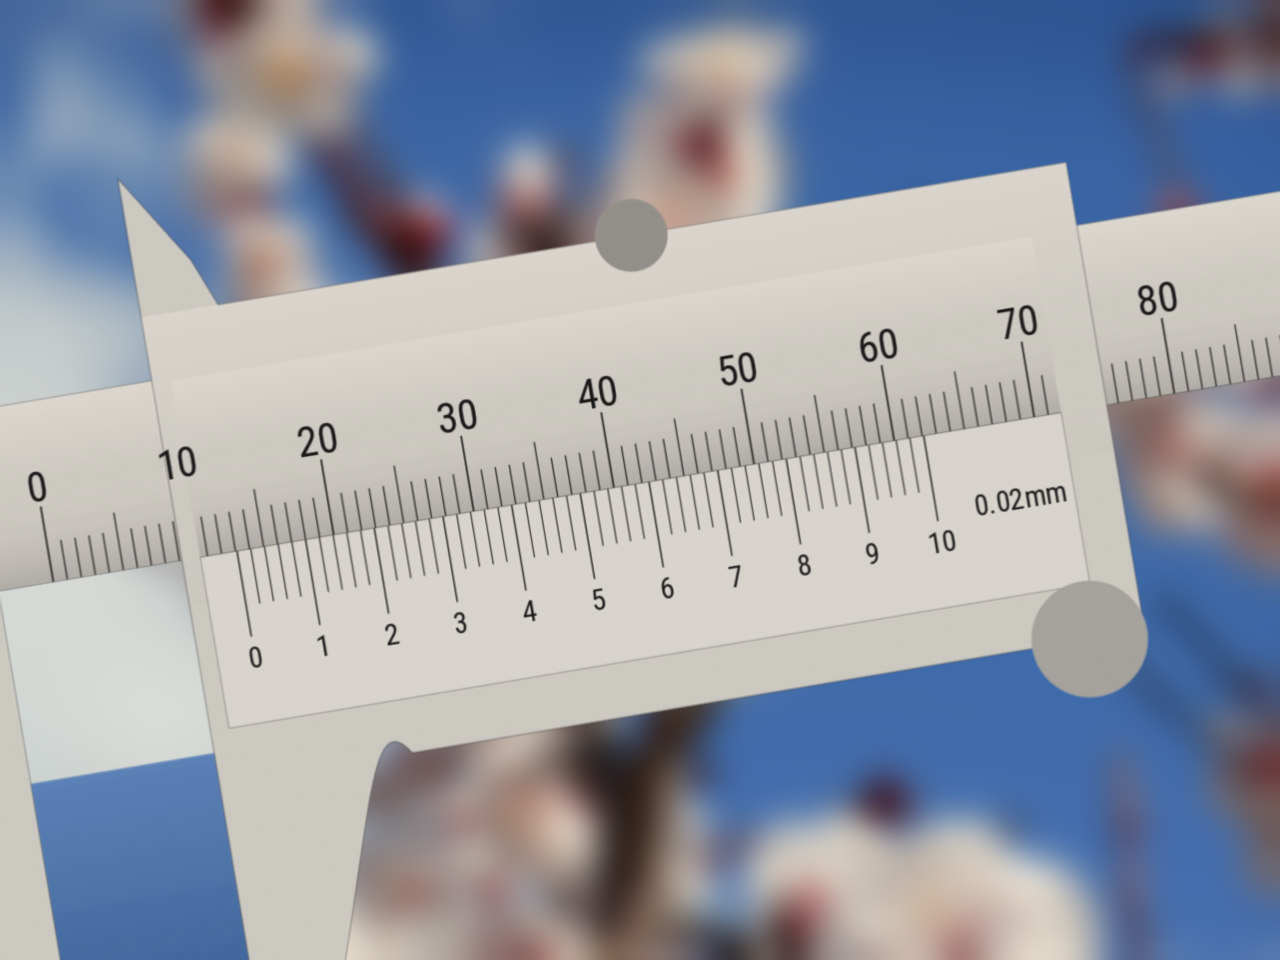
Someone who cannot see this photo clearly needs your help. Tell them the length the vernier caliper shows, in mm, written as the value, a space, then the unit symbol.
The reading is 13.1 mm
